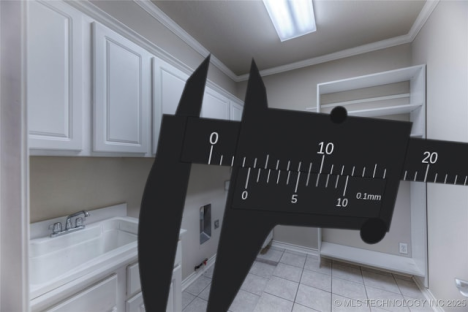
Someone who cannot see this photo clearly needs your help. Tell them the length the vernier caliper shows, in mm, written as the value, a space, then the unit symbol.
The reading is 3.6 mm
